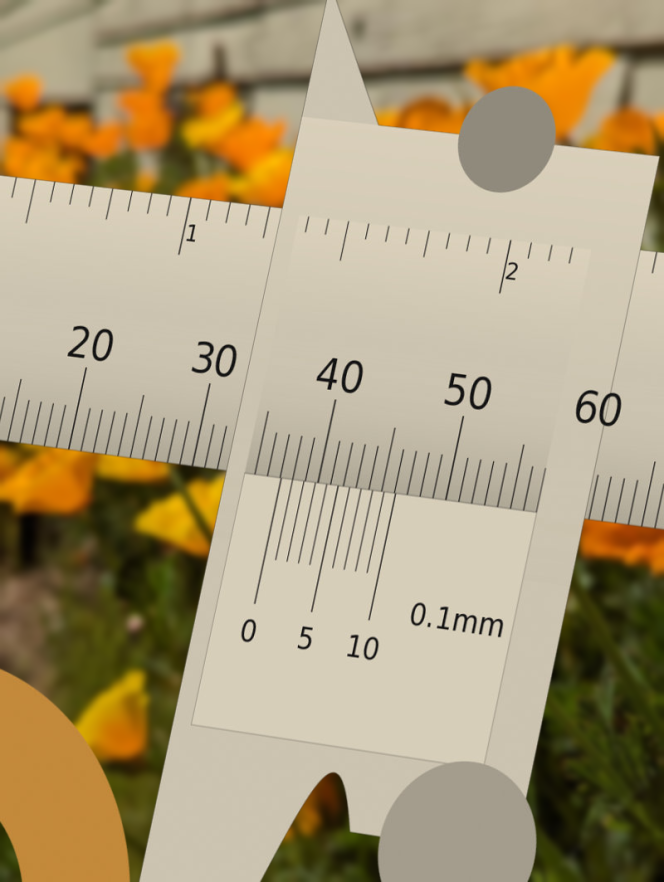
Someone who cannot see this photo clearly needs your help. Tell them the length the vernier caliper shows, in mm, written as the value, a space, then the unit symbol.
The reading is 37.1 mm
